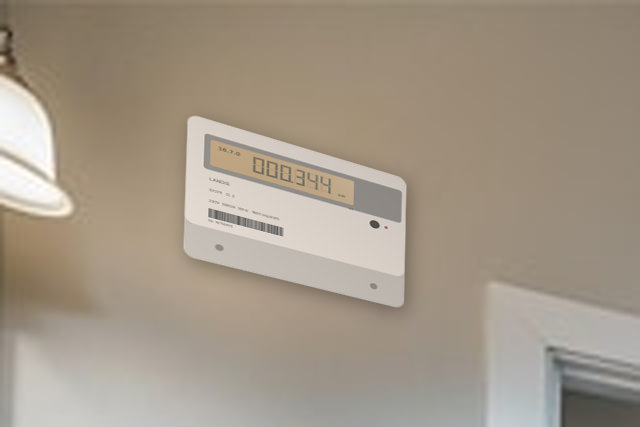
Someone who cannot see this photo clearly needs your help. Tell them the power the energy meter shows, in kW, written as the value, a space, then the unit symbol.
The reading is 0.344 kW
